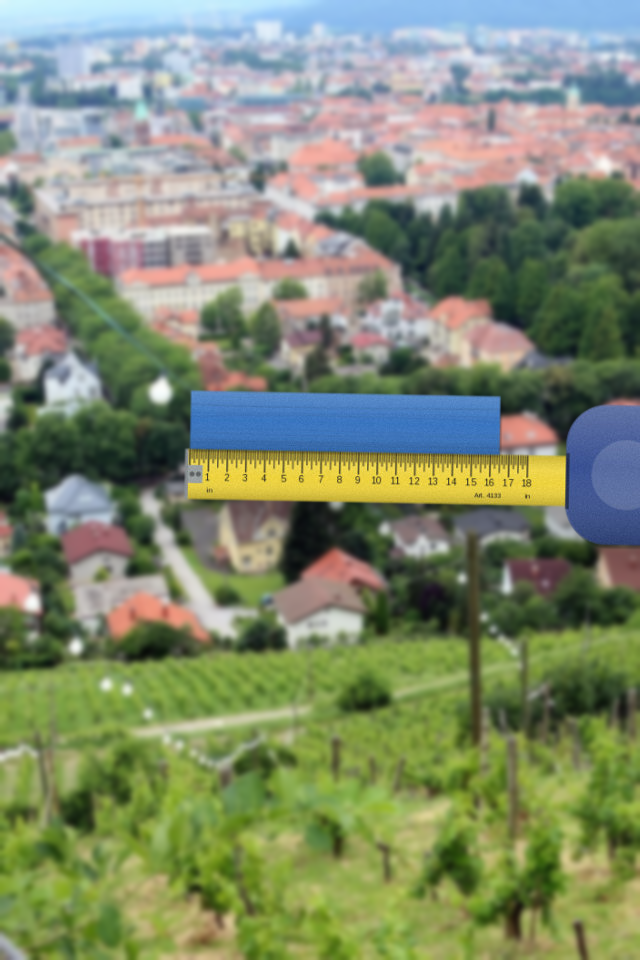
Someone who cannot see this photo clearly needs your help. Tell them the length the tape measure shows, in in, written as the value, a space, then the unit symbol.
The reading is 16.5 in
